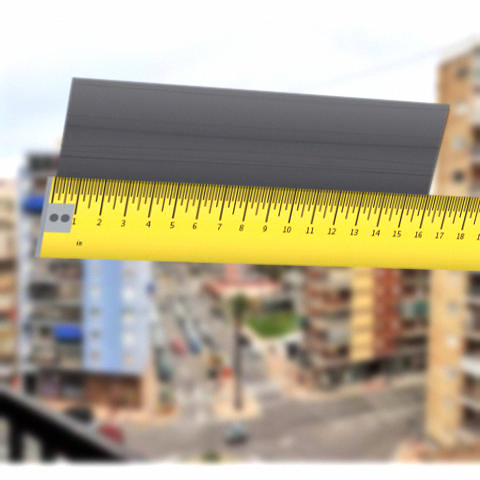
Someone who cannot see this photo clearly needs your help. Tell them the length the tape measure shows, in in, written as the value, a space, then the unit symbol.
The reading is 16 in
